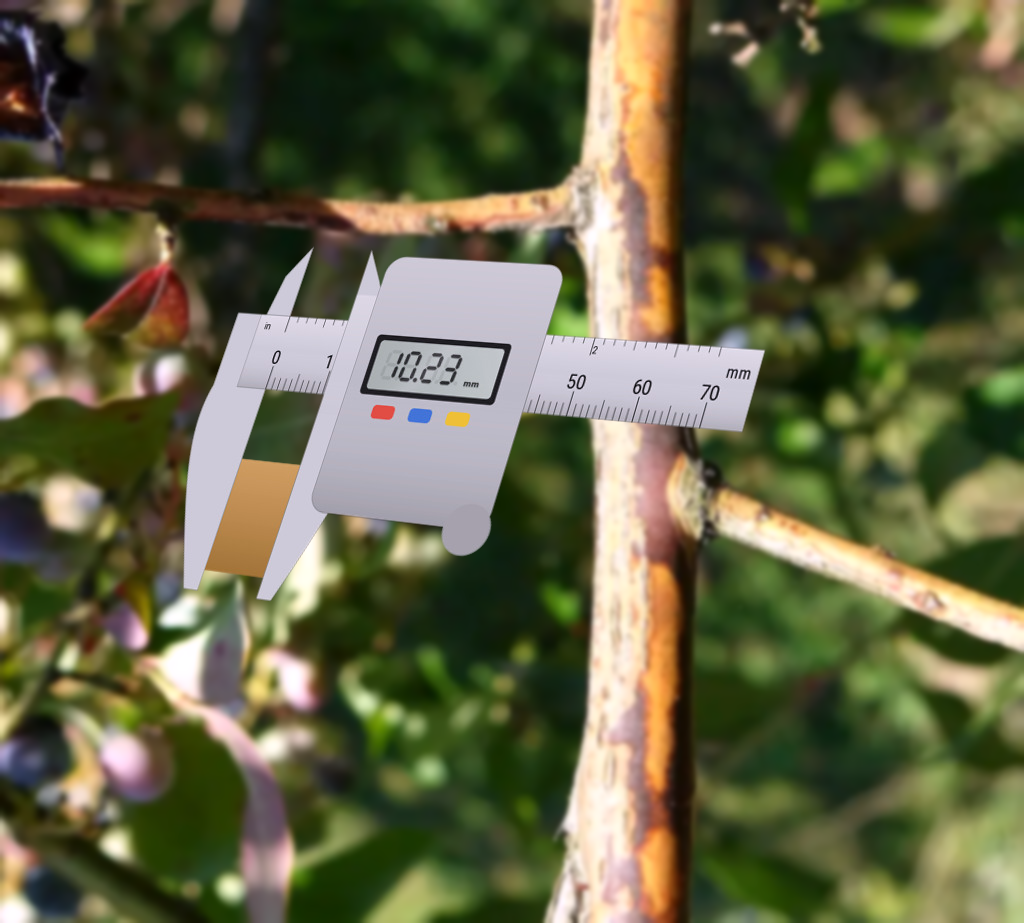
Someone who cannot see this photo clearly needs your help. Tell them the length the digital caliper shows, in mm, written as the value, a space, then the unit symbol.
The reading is 10.23 mm
